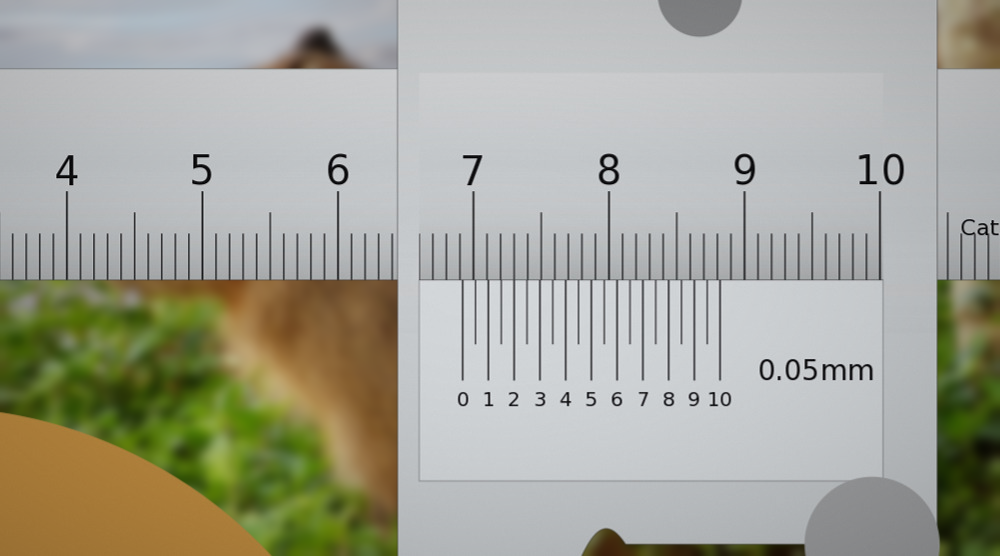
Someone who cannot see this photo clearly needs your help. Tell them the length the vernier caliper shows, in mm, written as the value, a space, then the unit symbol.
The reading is 69.2 mm
